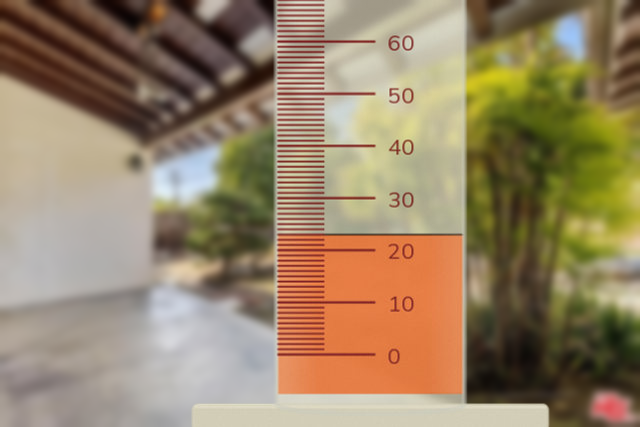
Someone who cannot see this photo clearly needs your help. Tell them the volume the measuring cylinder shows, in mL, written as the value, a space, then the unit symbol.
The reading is 23 mL
